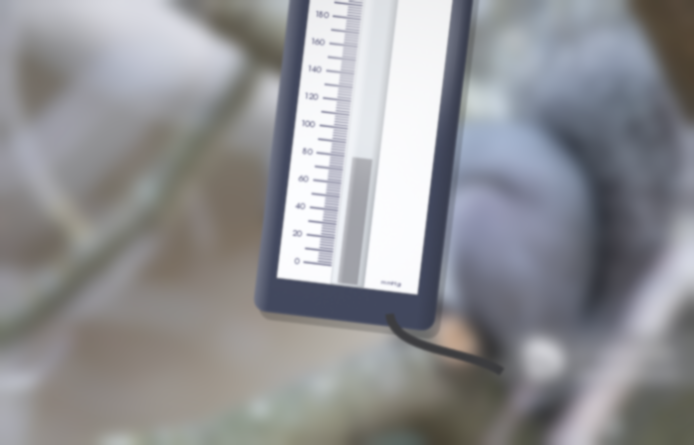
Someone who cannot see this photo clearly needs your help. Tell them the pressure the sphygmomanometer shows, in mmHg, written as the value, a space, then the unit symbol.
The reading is 80 mmHg
